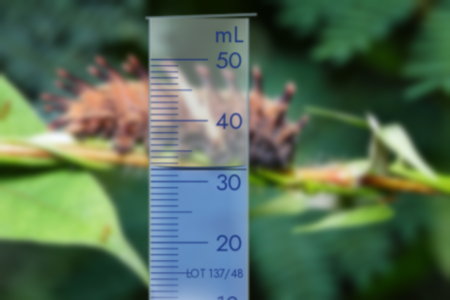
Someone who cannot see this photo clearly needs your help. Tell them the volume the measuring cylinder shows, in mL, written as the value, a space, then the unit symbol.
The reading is 32 mL
